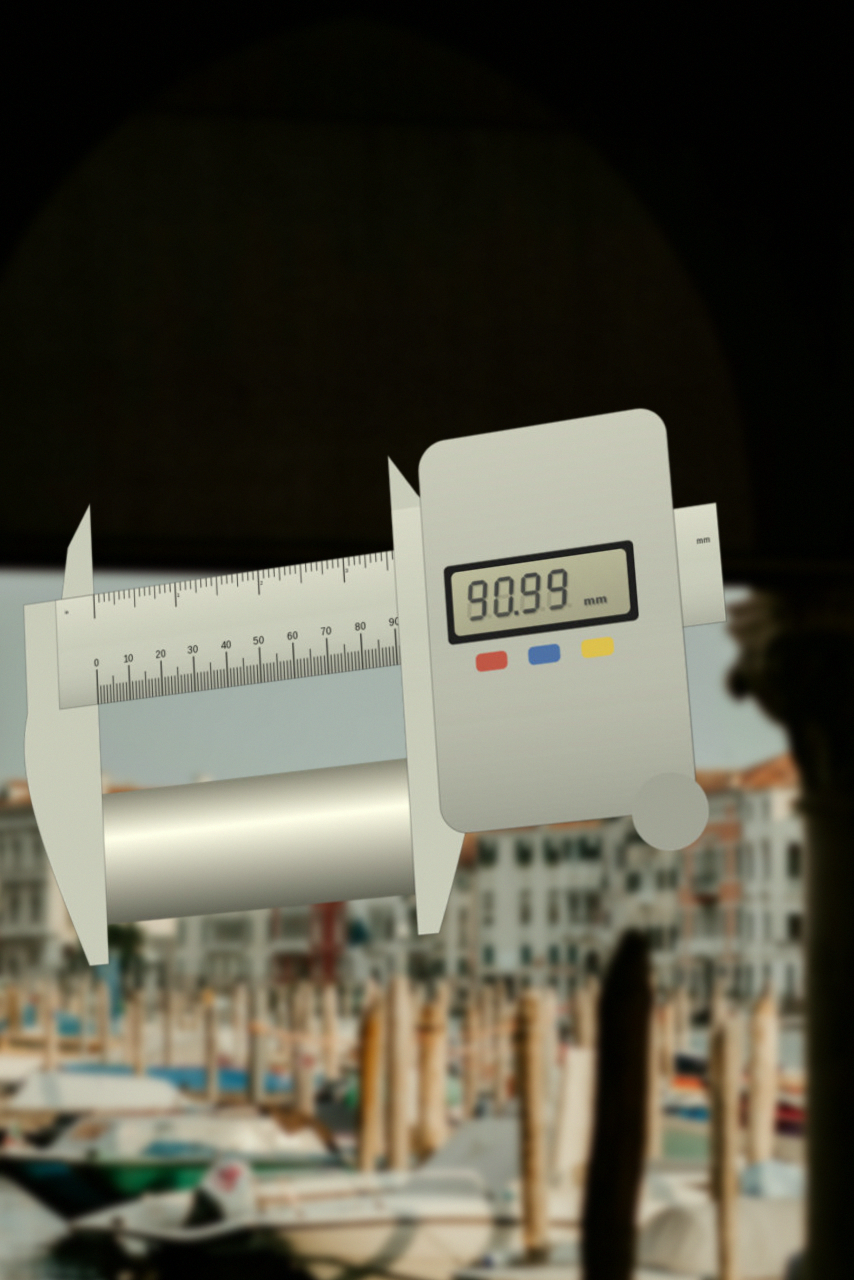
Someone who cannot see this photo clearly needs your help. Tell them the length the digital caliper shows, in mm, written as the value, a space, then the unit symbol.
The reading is 90.99 mm
